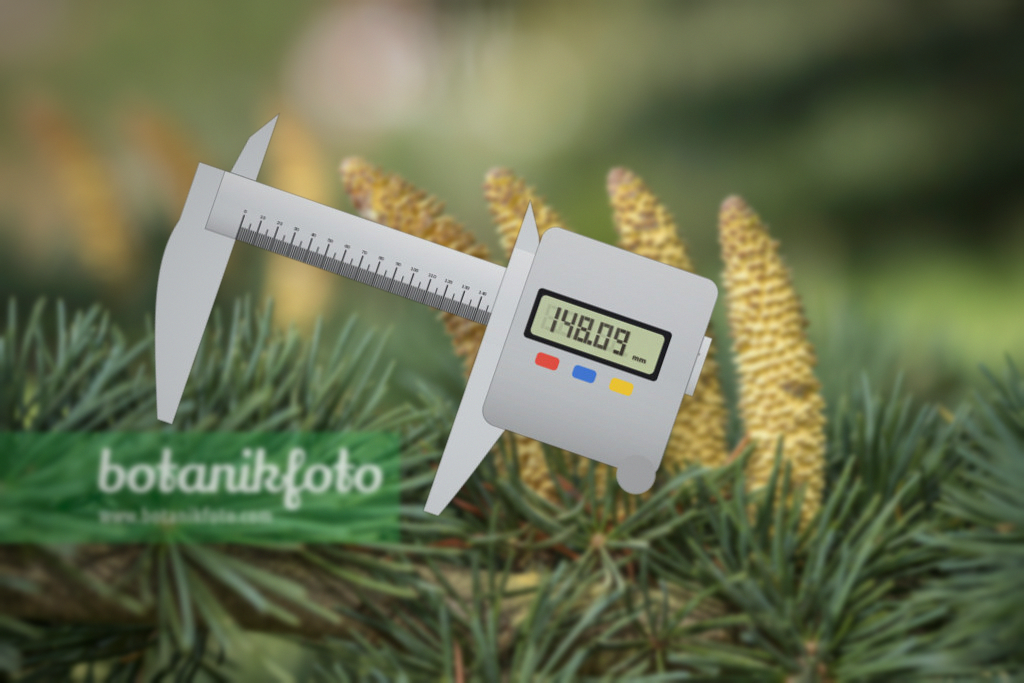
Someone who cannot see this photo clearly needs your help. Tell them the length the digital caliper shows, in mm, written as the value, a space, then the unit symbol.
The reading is 148.09 mm
